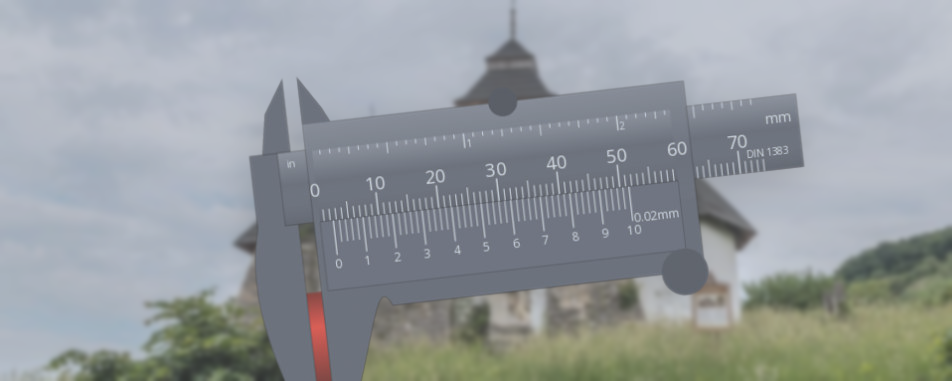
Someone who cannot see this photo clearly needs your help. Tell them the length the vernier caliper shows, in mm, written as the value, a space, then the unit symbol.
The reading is 2.5 mm
